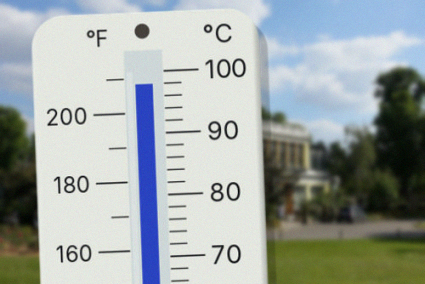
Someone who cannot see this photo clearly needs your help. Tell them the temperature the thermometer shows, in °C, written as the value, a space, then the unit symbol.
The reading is 98 °C
